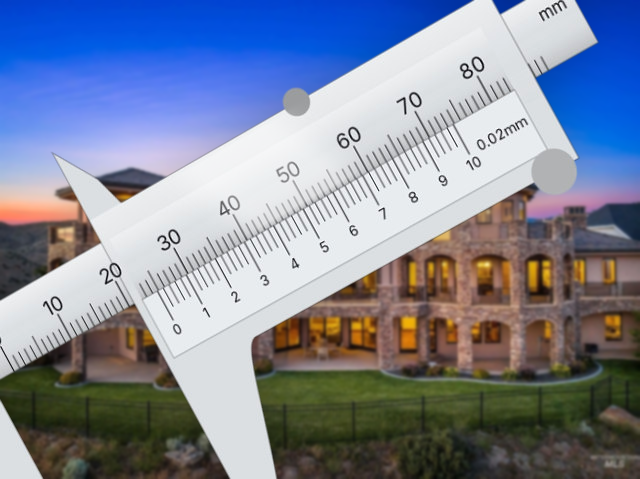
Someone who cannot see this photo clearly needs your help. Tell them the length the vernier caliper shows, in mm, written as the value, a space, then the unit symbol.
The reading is 24.8 mm
